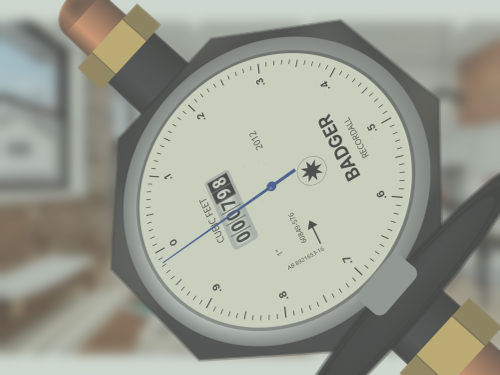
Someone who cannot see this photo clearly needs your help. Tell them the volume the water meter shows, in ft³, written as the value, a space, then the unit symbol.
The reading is 797.98 ft³
